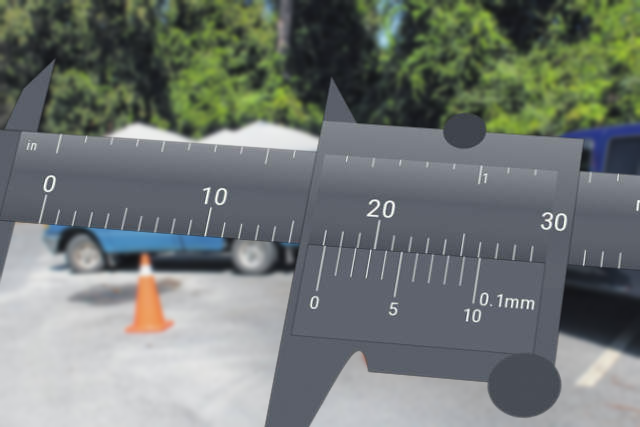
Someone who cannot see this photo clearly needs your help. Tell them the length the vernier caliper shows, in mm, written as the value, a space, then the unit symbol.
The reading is 17.1 mm
